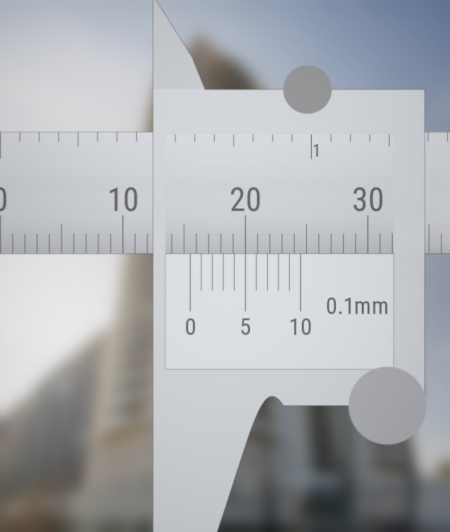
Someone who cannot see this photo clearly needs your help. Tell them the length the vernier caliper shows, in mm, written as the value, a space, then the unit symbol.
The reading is 15.5 mm
